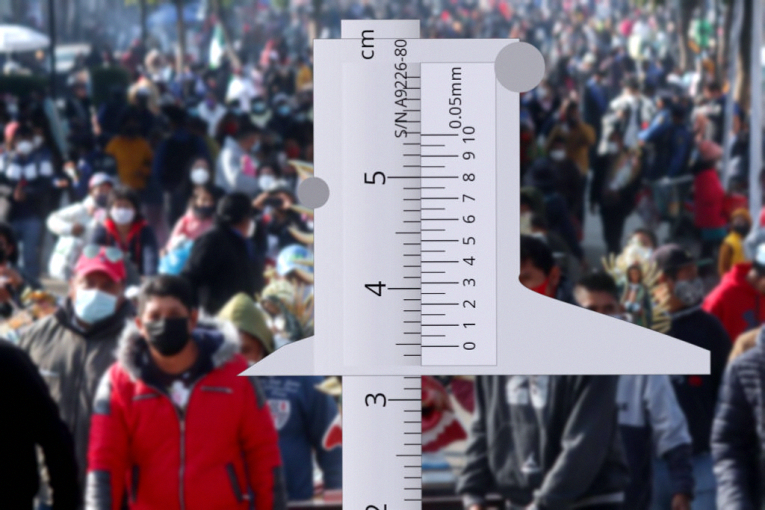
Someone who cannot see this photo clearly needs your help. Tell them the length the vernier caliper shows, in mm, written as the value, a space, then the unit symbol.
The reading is 34.8 mm
